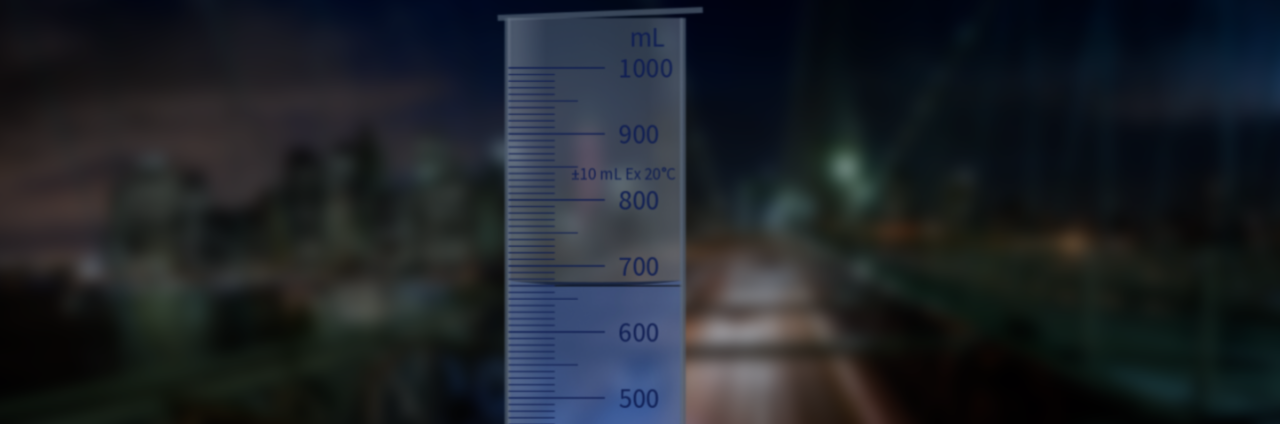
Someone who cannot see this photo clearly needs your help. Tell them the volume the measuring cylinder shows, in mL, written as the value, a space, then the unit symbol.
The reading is 670 mL
